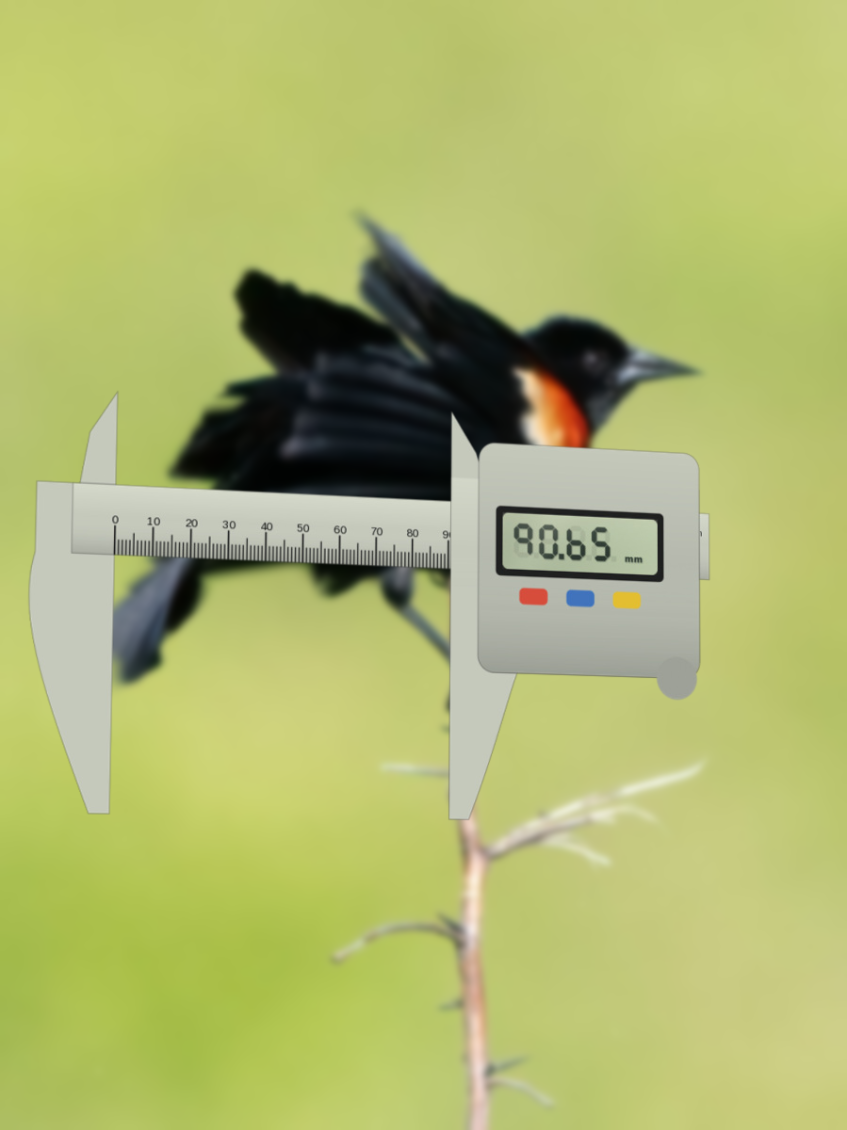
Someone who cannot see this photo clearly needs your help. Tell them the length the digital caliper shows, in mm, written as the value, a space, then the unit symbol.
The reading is 90.65 mm
